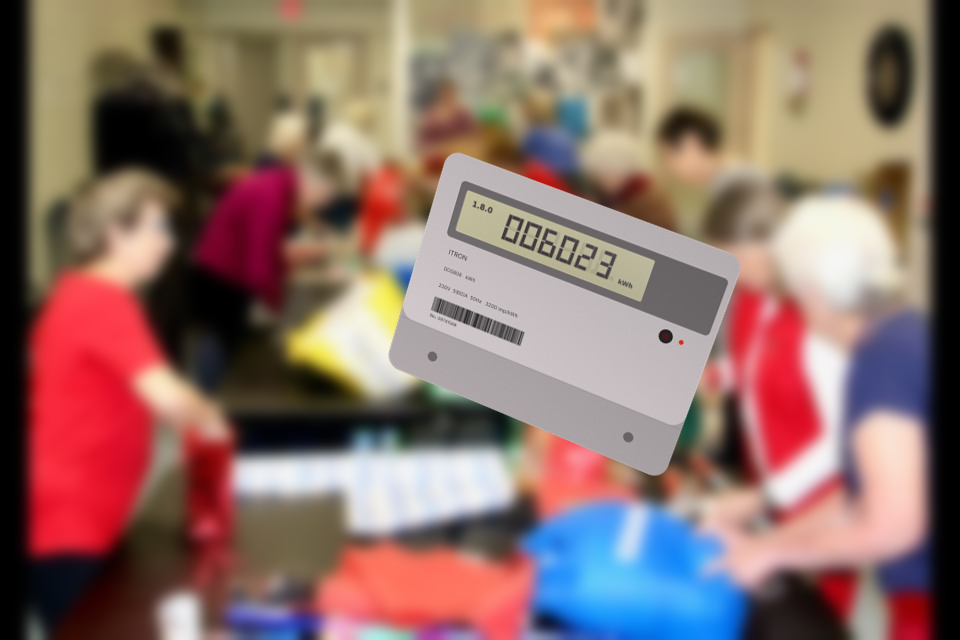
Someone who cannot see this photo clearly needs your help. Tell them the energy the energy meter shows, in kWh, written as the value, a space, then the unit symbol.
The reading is 6023 kWh
